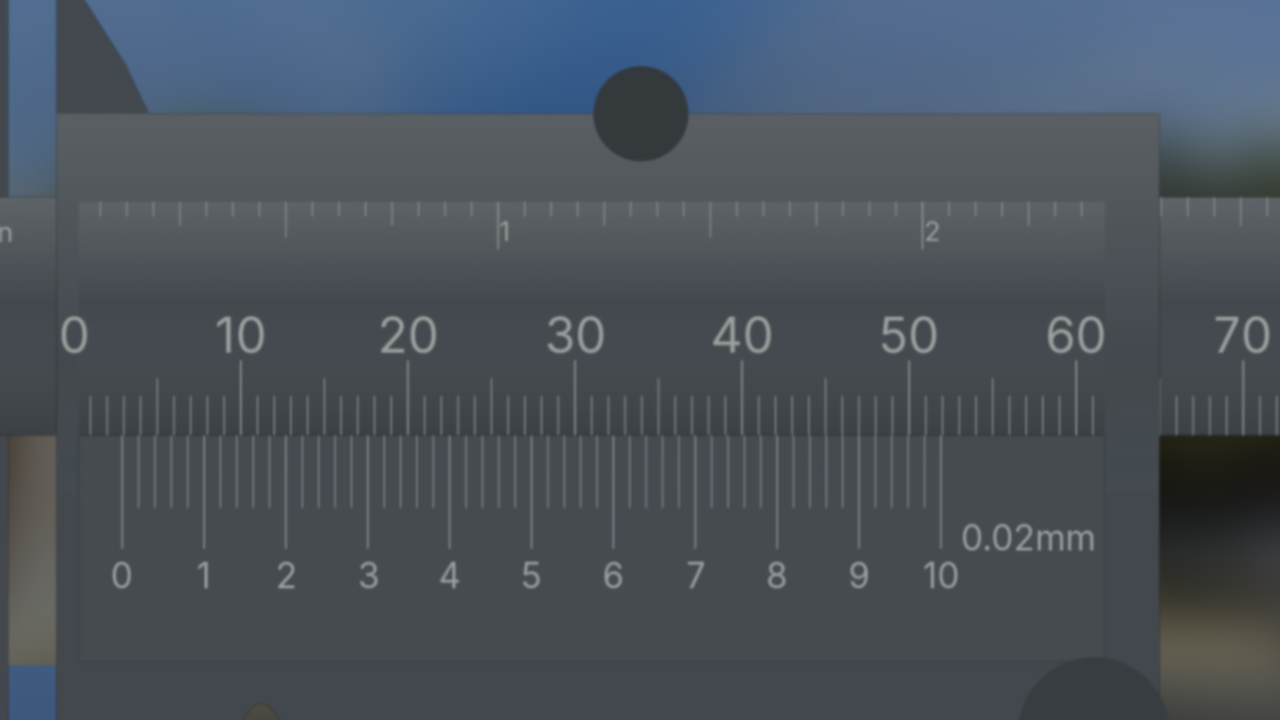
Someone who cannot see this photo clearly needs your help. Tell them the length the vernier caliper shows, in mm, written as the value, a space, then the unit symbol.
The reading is 2.9 mm
